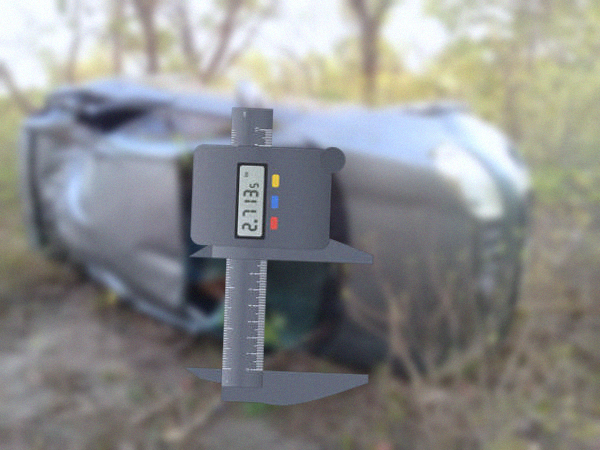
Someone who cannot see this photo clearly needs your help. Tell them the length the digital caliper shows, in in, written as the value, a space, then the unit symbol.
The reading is 2.7135 in
